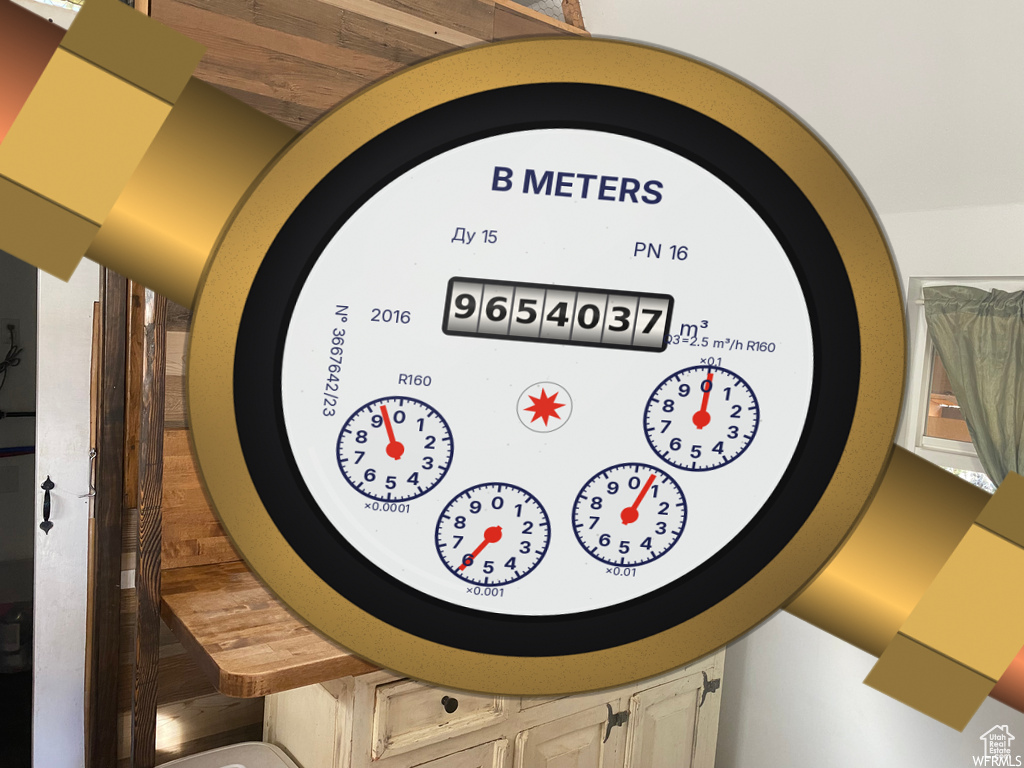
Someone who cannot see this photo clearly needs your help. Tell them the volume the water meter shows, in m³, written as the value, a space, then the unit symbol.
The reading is 9654037.0059 m³
